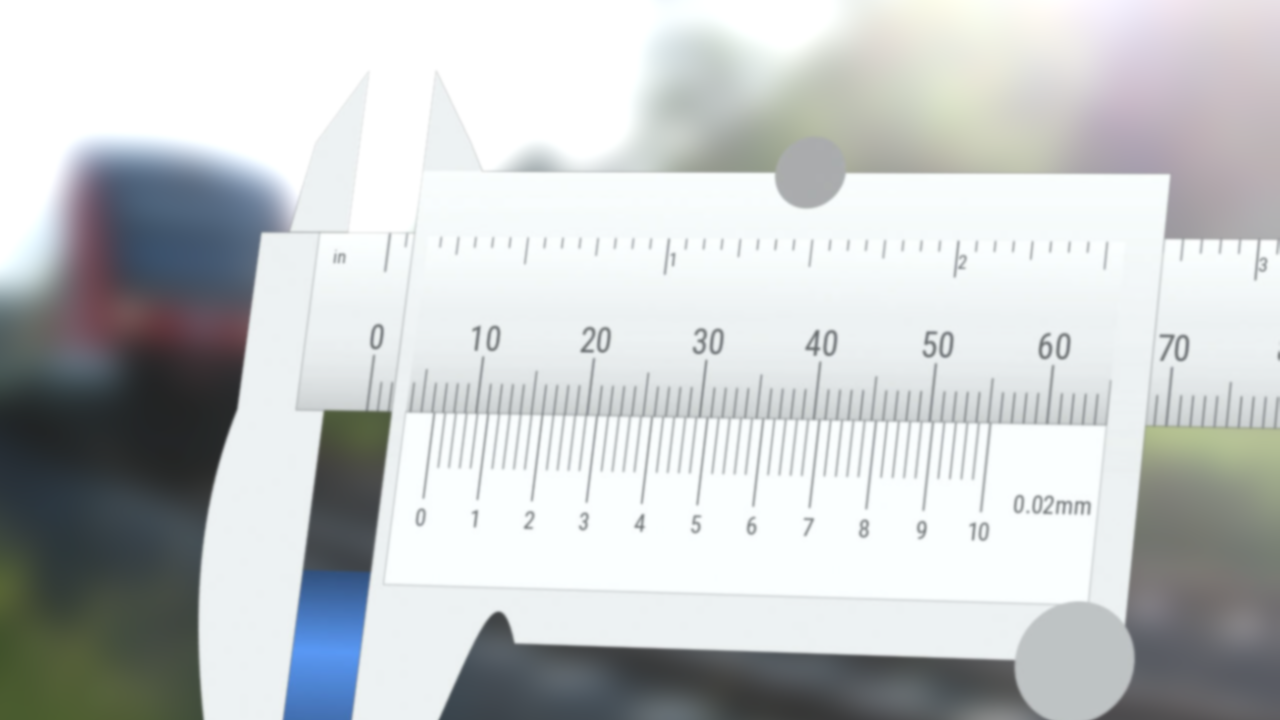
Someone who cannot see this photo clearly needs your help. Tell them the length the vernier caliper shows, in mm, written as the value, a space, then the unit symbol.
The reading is 6.2 mm
